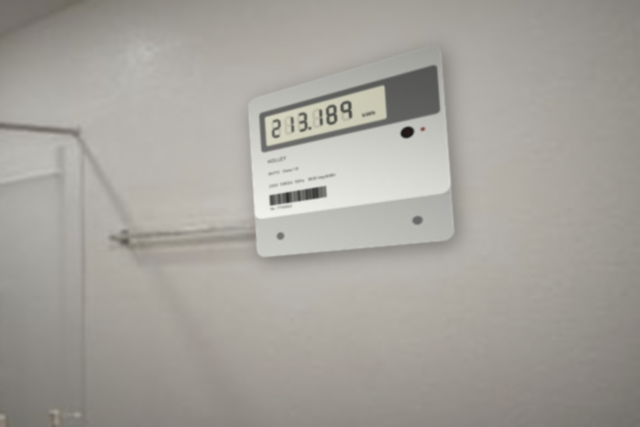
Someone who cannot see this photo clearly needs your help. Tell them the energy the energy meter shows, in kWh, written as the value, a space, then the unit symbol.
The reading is 213.189 kWh
